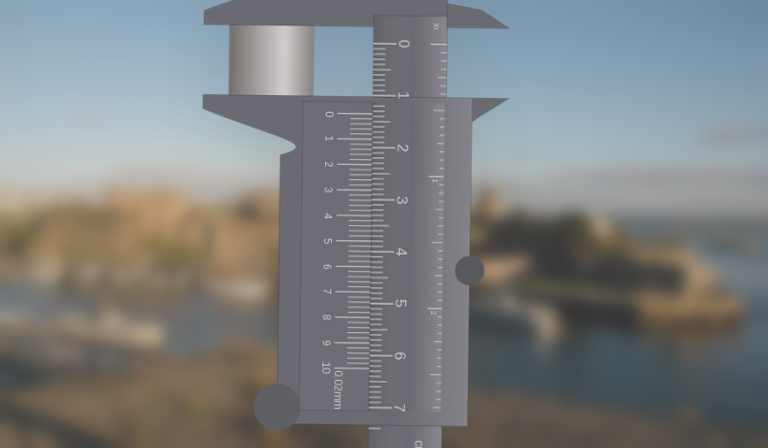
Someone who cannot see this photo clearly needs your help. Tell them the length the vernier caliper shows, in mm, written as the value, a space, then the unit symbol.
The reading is 13.5 mm
